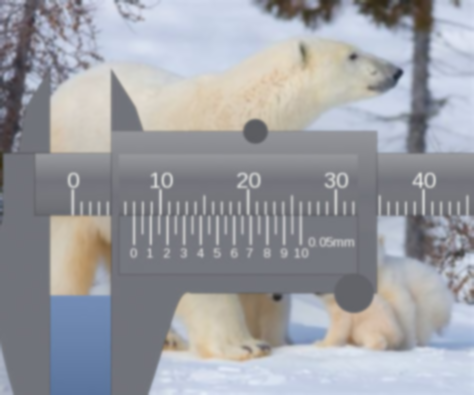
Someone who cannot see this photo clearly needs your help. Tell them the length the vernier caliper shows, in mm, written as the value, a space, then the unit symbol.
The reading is 7.0 mm
